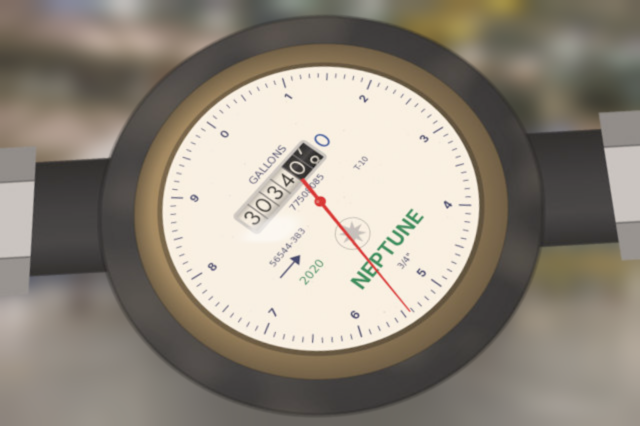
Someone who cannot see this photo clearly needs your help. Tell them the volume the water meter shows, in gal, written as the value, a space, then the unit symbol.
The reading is 3034075.4 gal
